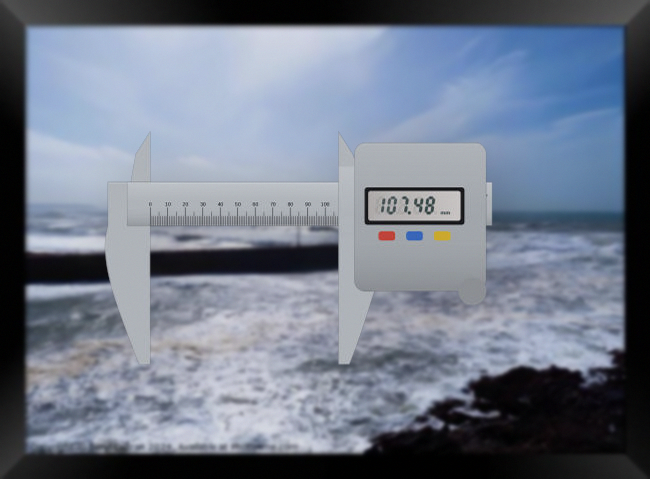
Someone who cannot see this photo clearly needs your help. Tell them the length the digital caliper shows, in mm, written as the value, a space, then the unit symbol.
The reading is 107.48 mm
